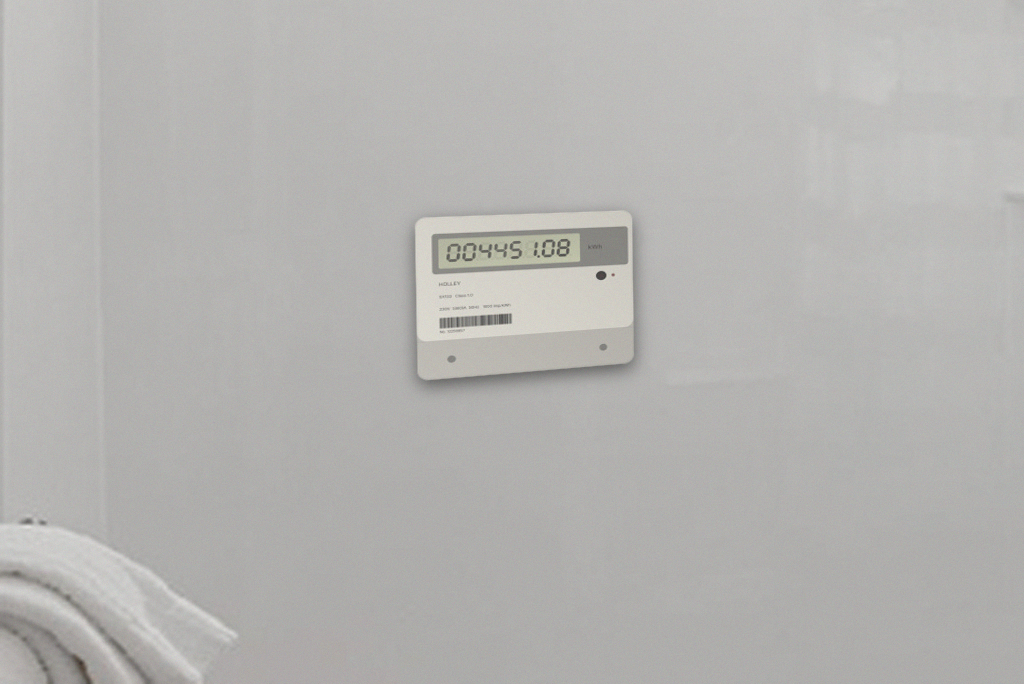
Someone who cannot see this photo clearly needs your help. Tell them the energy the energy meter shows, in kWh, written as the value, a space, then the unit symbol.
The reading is 4451.08 kWh
